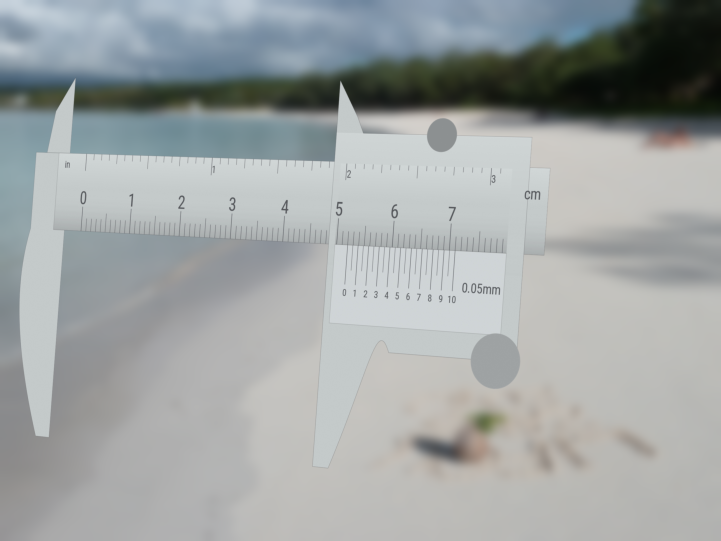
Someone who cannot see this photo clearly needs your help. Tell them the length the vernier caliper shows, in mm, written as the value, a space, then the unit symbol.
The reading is 52.0 mm
